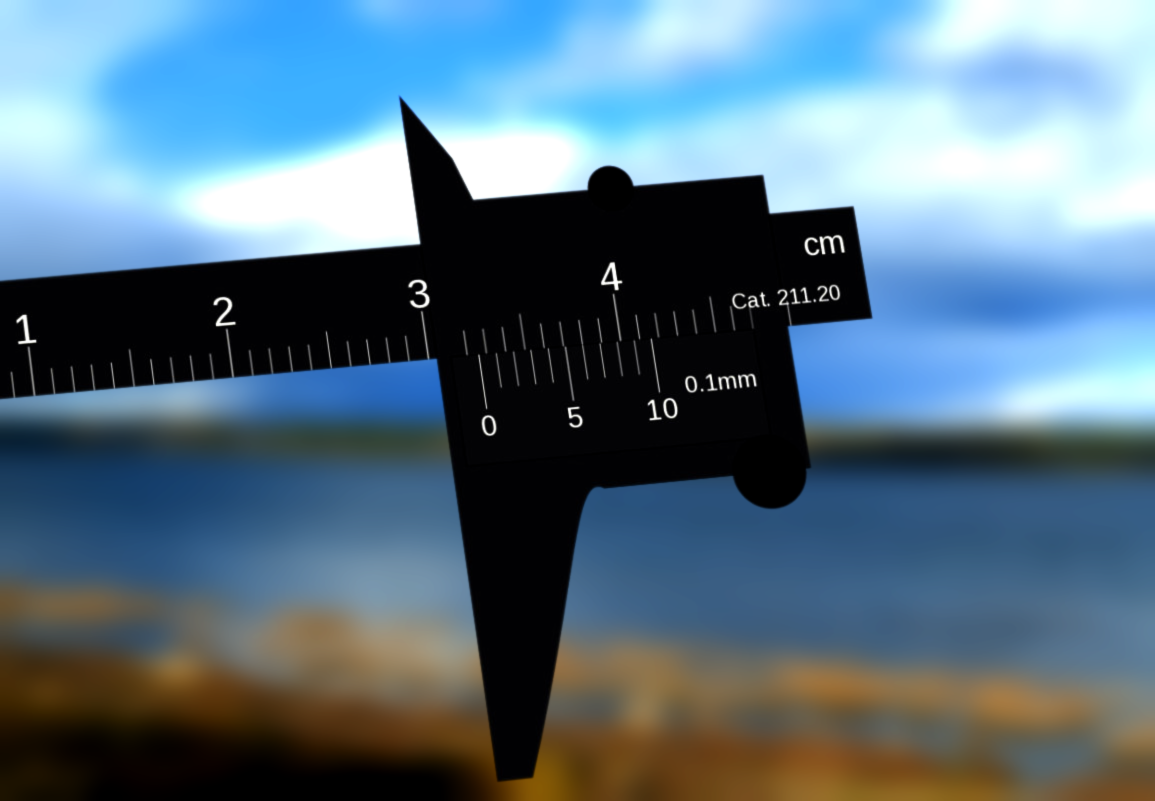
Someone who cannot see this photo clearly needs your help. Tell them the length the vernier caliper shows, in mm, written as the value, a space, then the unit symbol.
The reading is 32.6 mm
